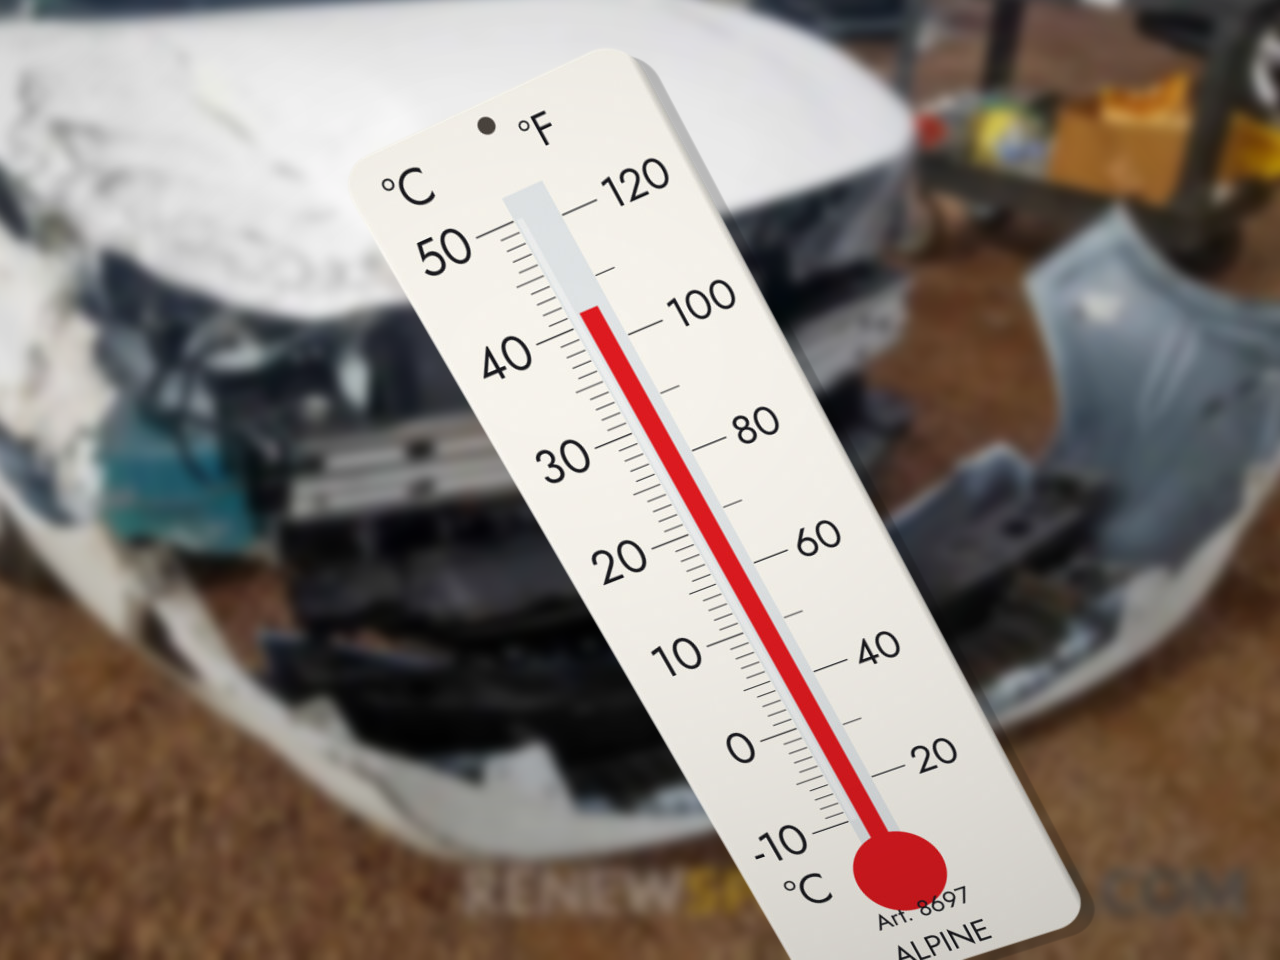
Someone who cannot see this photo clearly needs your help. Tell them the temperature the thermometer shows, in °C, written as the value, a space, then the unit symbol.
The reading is 41 °C
